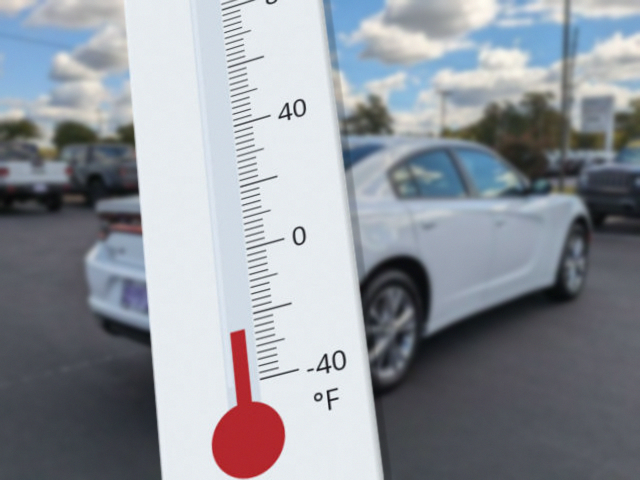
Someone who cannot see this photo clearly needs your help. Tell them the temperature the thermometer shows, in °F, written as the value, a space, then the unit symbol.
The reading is -24 °F
